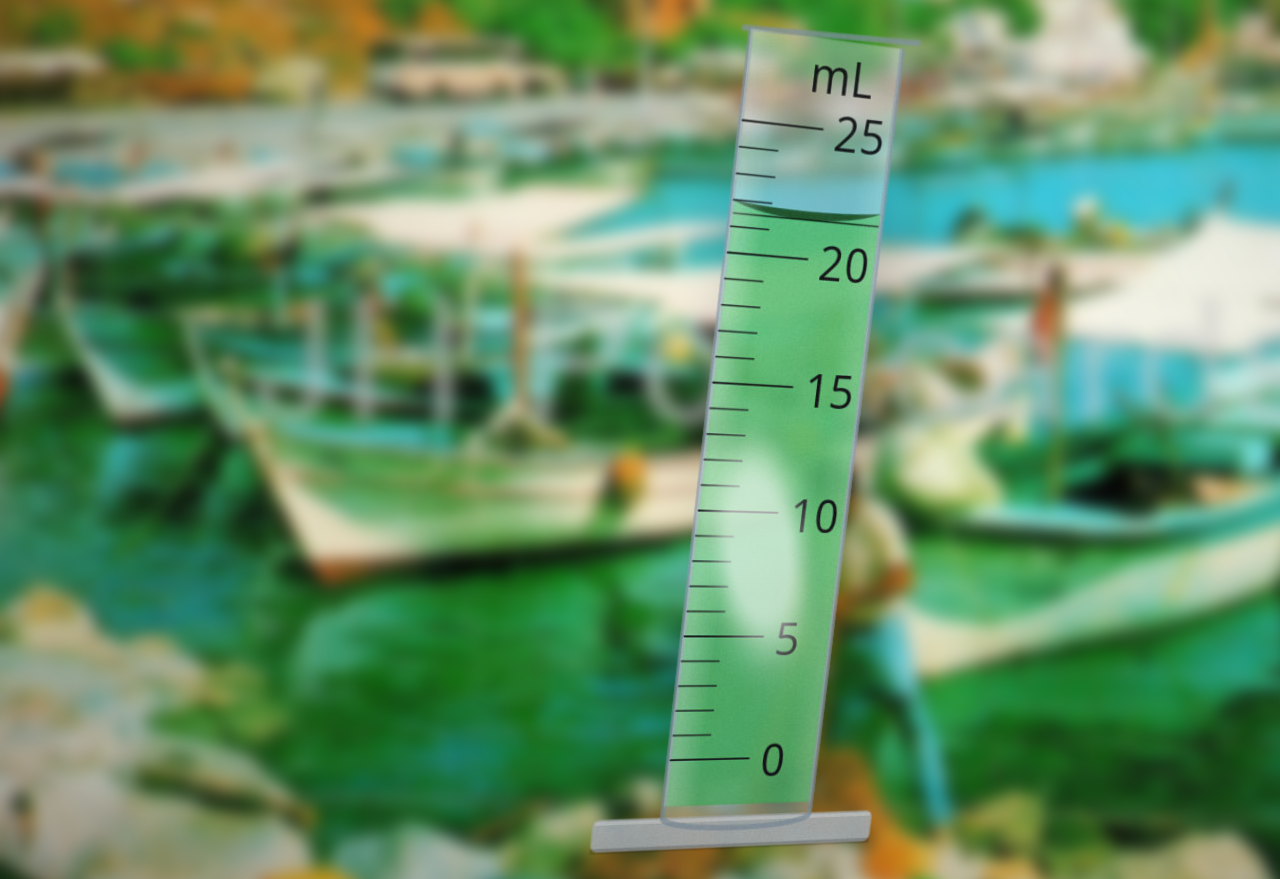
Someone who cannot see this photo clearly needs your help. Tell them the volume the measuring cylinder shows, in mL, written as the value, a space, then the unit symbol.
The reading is 21.5 mL
